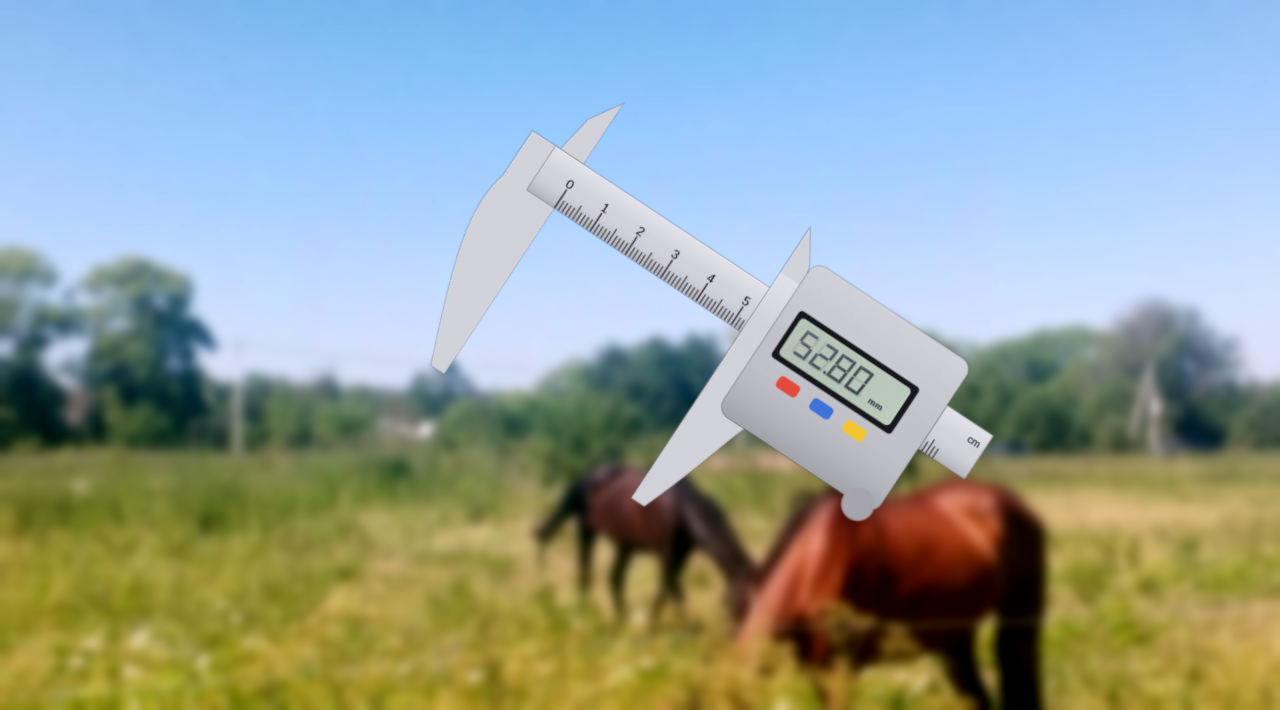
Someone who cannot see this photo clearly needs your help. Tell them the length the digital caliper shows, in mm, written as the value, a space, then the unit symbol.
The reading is 52.80 mm
